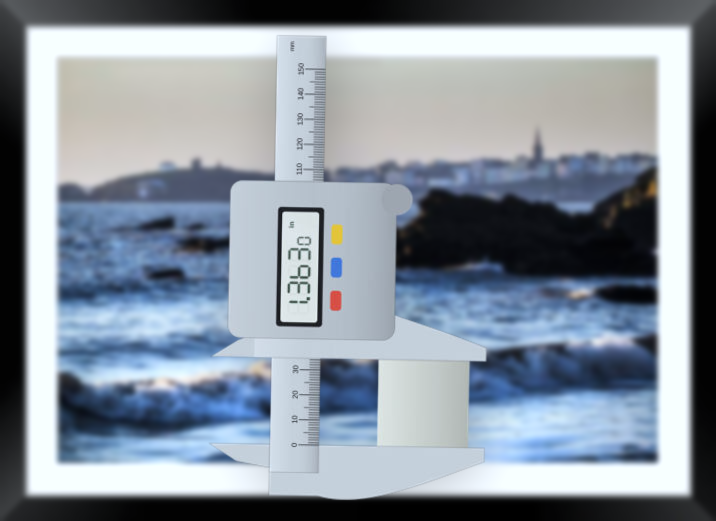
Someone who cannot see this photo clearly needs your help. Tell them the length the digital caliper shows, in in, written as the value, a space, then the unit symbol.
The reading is 1.3630 in
